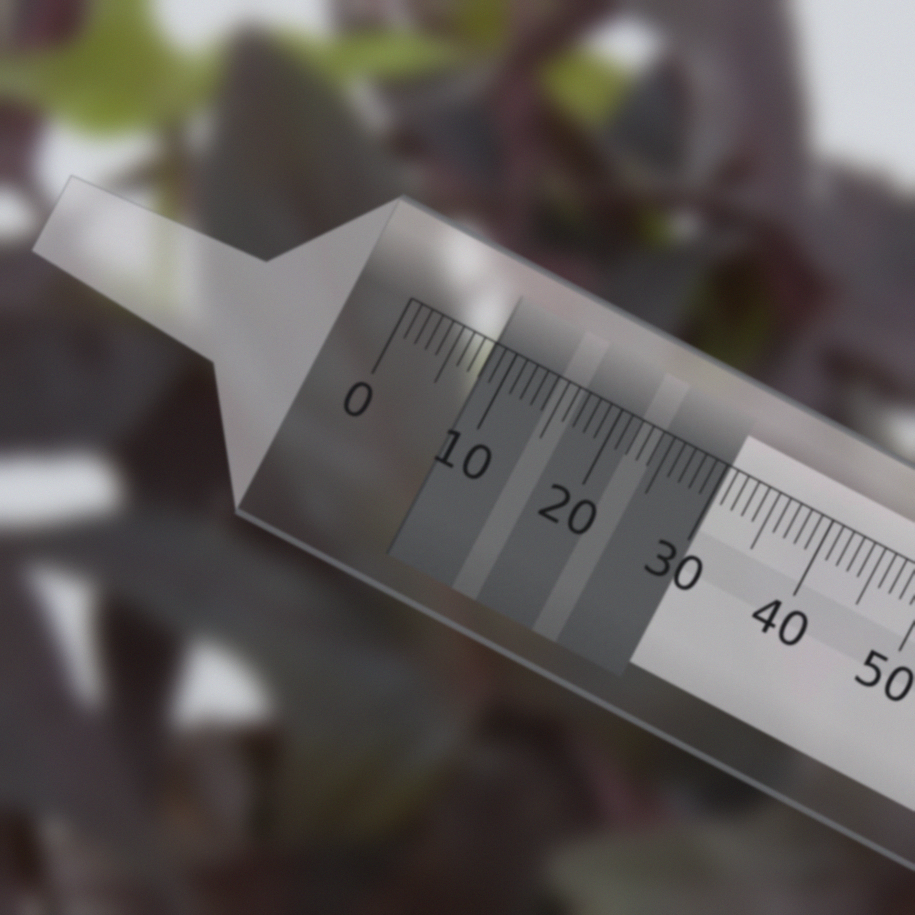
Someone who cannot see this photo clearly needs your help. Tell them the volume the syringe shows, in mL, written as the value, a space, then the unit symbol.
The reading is 8 mL
